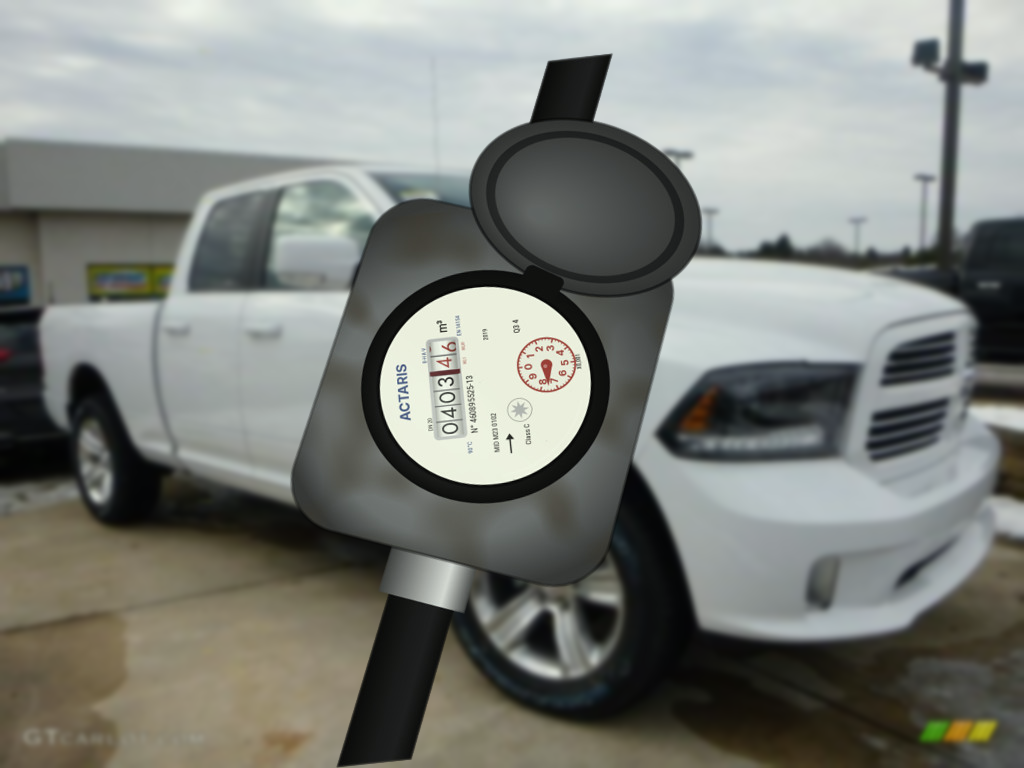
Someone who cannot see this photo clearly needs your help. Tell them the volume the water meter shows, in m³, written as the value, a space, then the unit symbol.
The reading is 403.457 m³
